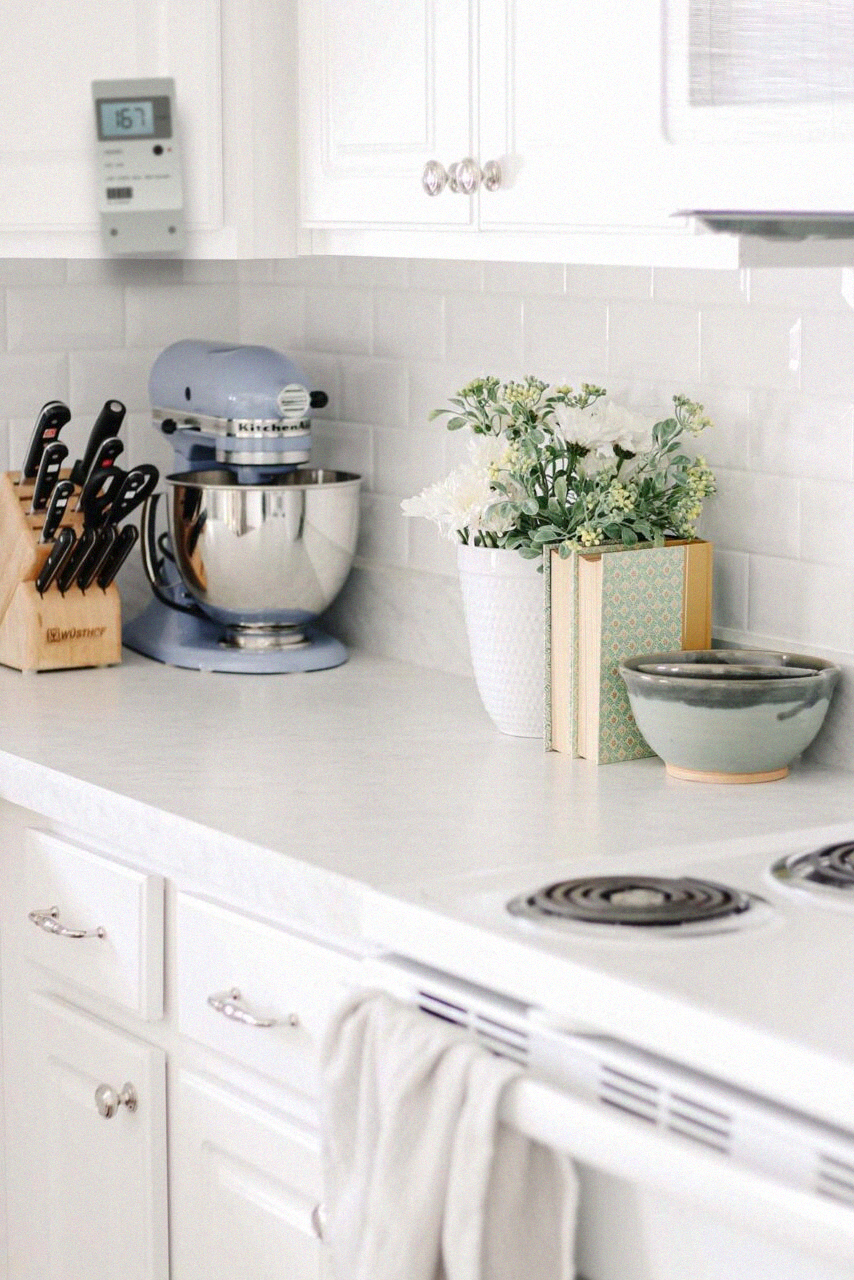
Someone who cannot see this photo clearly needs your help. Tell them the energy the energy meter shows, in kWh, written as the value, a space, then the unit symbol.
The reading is 167 kWh
